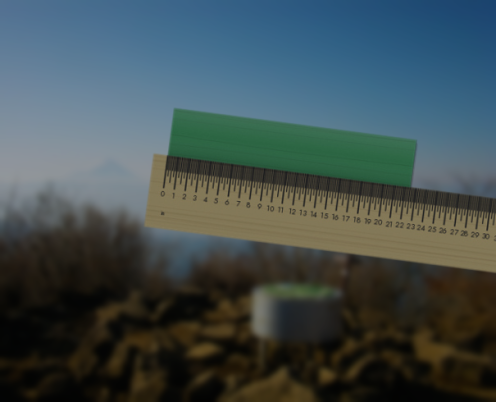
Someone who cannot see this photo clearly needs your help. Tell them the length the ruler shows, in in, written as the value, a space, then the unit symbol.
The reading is 22.5 in
